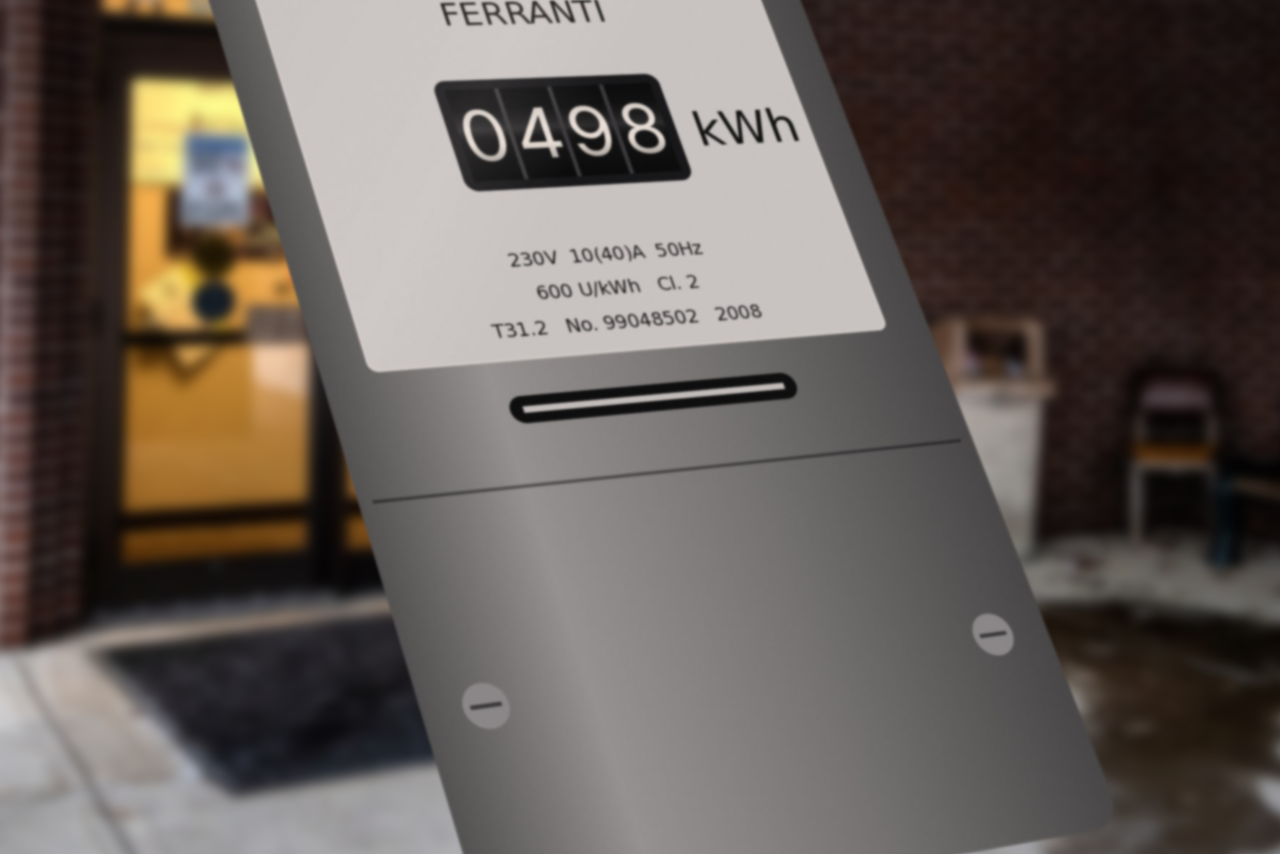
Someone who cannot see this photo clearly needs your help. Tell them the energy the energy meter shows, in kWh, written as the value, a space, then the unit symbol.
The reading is 498 kWh
